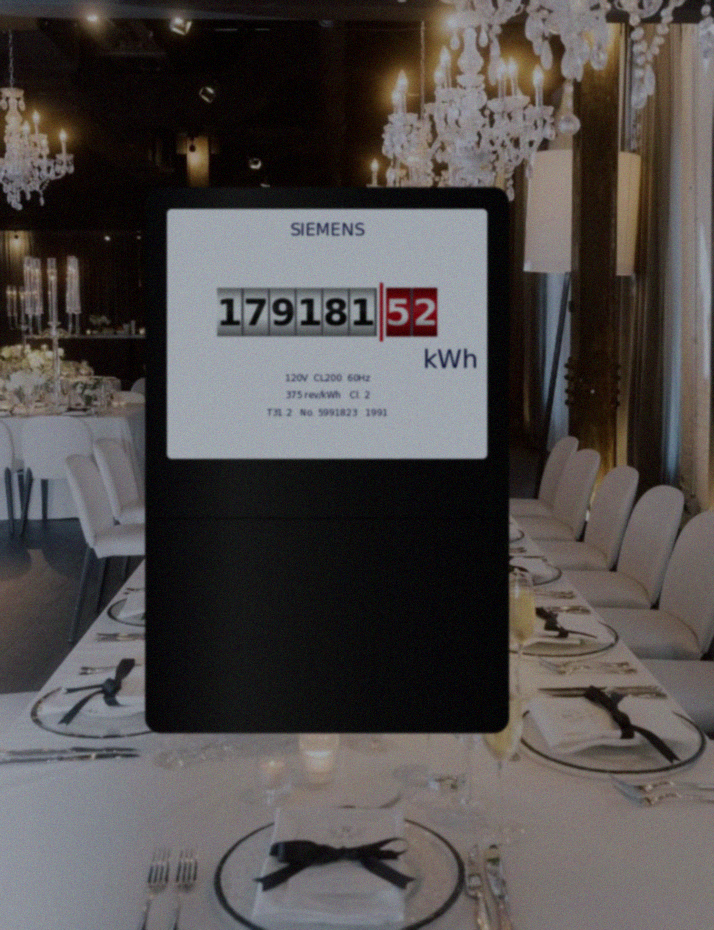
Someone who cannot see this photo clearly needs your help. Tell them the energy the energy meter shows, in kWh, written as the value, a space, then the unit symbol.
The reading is 179181.52 kWh
